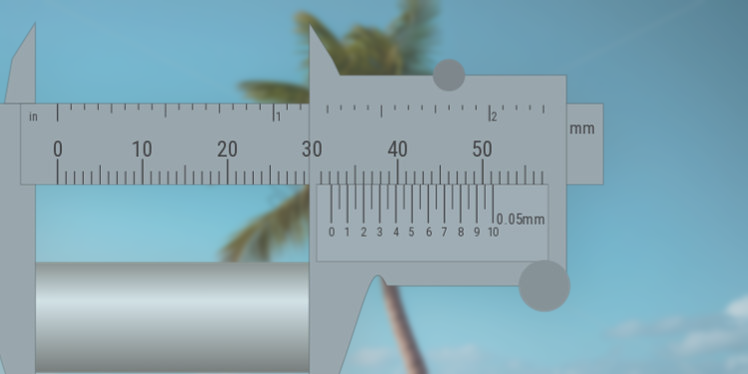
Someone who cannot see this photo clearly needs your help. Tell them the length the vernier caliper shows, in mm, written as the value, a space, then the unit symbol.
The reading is 32.2 mm
